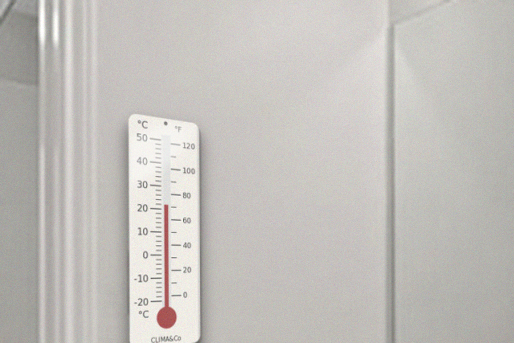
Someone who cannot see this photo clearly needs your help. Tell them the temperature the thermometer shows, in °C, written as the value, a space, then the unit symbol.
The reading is 22 °C
